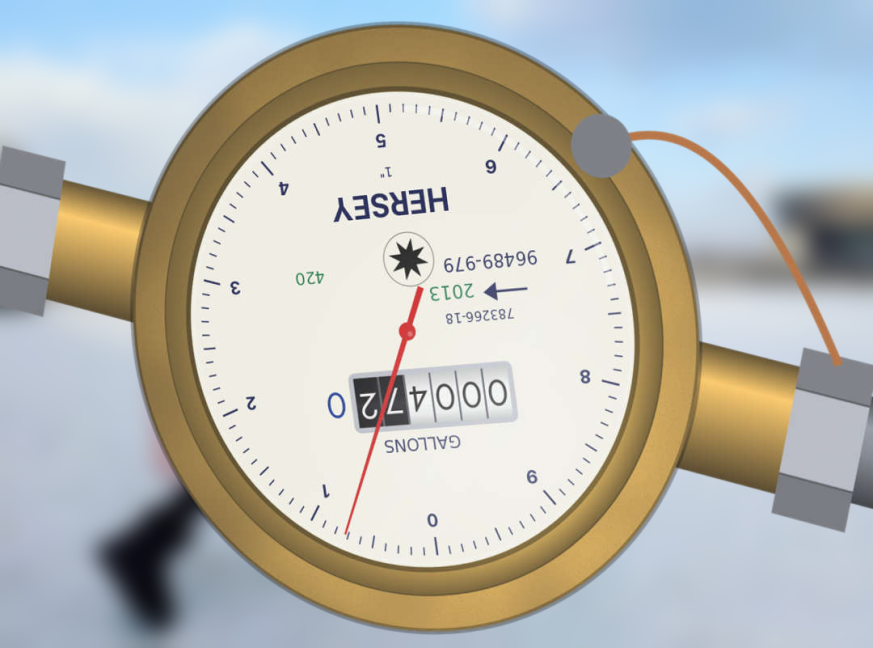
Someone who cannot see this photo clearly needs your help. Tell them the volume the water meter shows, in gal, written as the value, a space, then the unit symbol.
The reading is 4720.7 gal
